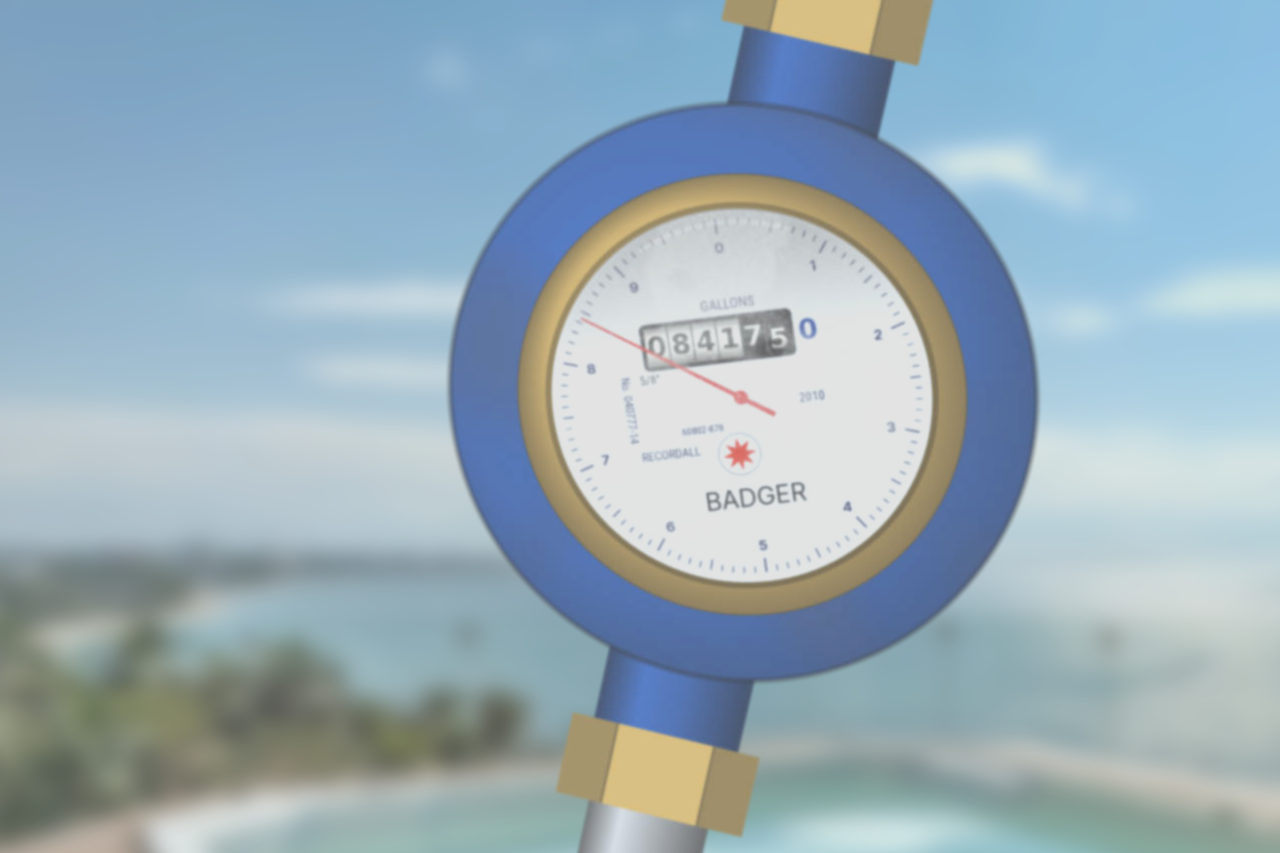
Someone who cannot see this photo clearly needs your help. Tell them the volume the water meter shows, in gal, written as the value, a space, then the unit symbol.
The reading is 841748.4 gal
